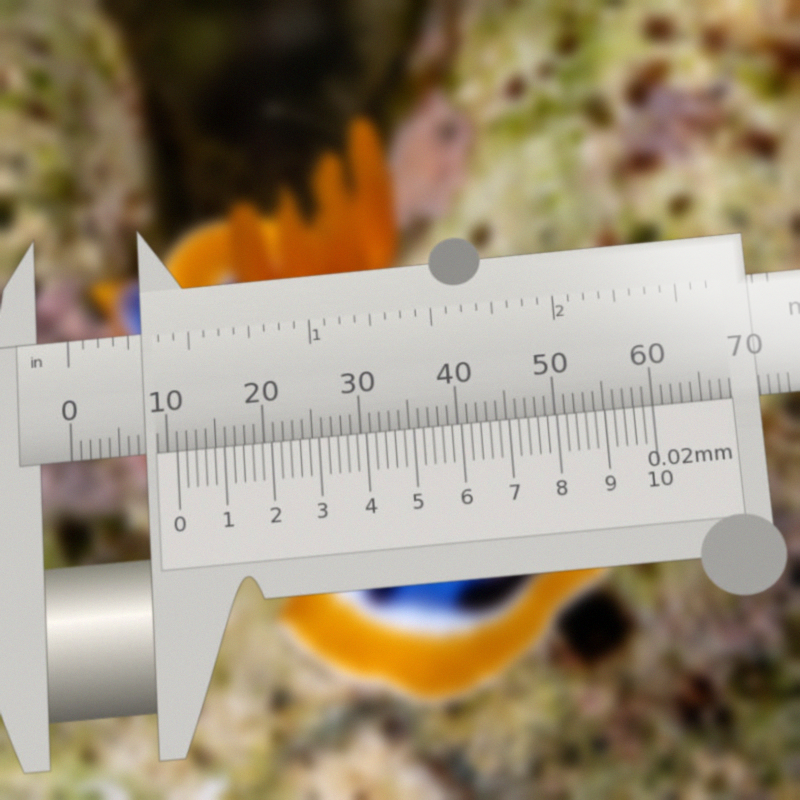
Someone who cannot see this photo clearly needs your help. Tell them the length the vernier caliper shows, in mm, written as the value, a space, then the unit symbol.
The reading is 11.0 mm
